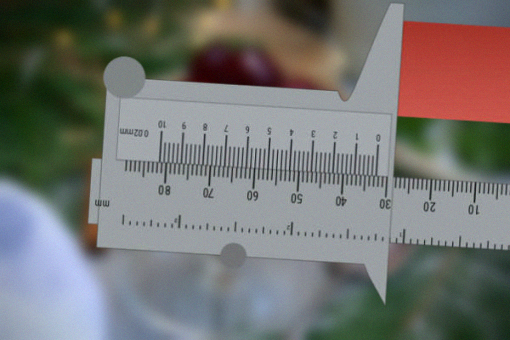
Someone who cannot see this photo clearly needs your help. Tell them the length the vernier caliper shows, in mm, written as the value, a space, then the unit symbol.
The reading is 32.5 mm
